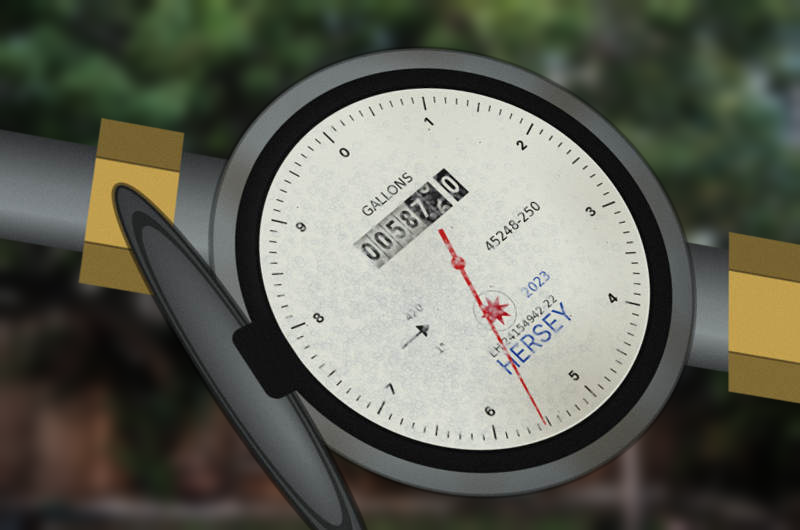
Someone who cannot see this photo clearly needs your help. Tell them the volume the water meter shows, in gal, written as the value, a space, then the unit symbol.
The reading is 58755.5 gal
